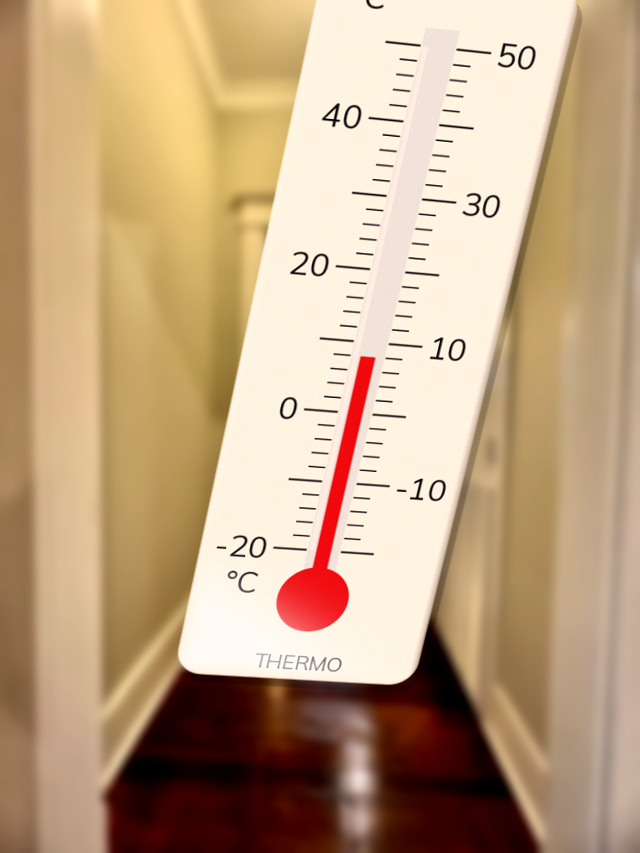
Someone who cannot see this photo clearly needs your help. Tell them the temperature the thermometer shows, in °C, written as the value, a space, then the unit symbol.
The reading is 8 °C
